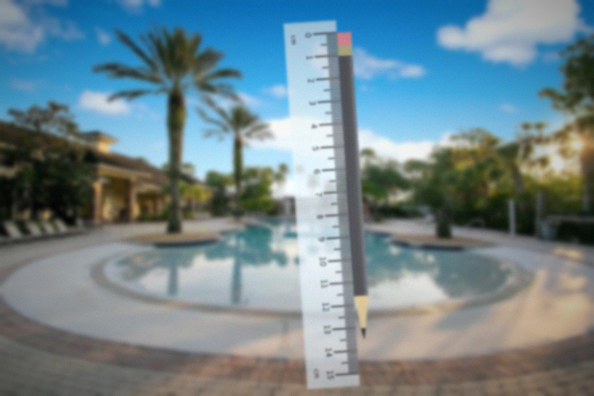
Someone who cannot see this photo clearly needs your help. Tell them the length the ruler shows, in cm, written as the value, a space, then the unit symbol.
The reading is 13.5 cm
